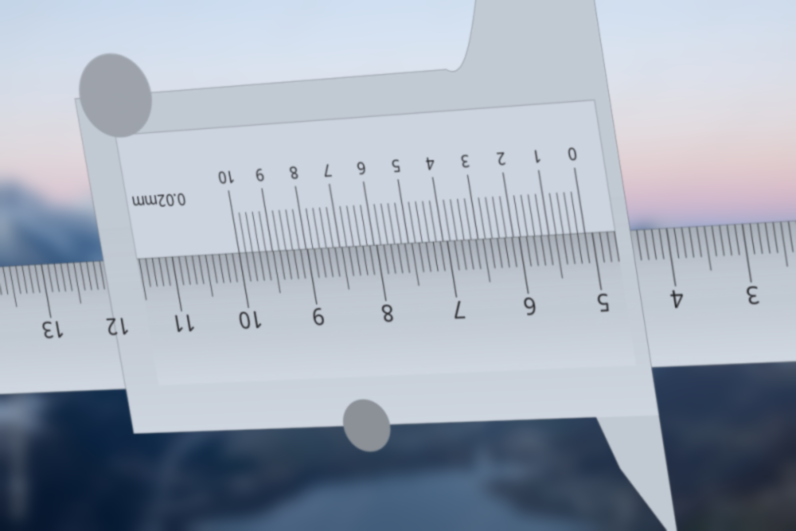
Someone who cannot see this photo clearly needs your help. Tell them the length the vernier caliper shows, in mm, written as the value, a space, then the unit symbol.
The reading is 51.0 mm
